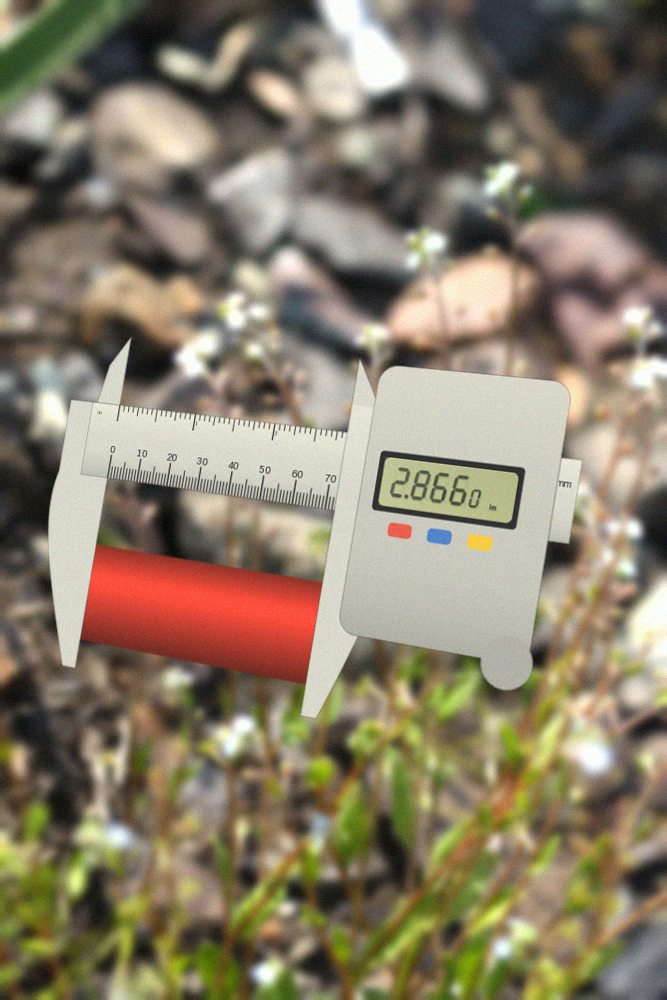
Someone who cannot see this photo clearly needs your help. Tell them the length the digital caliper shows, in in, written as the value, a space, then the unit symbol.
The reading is 2.8660 in
